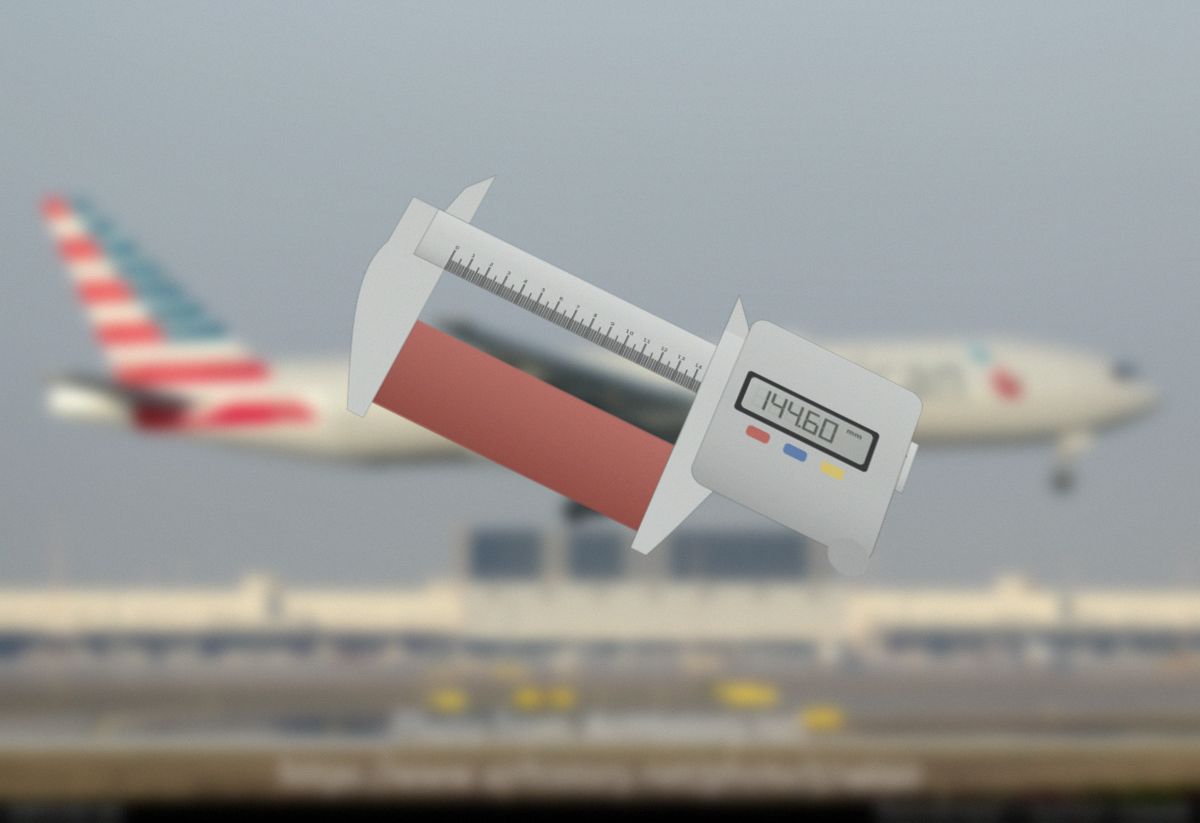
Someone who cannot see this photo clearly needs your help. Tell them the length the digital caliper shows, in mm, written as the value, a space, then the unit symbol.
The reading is 144.60 mm
